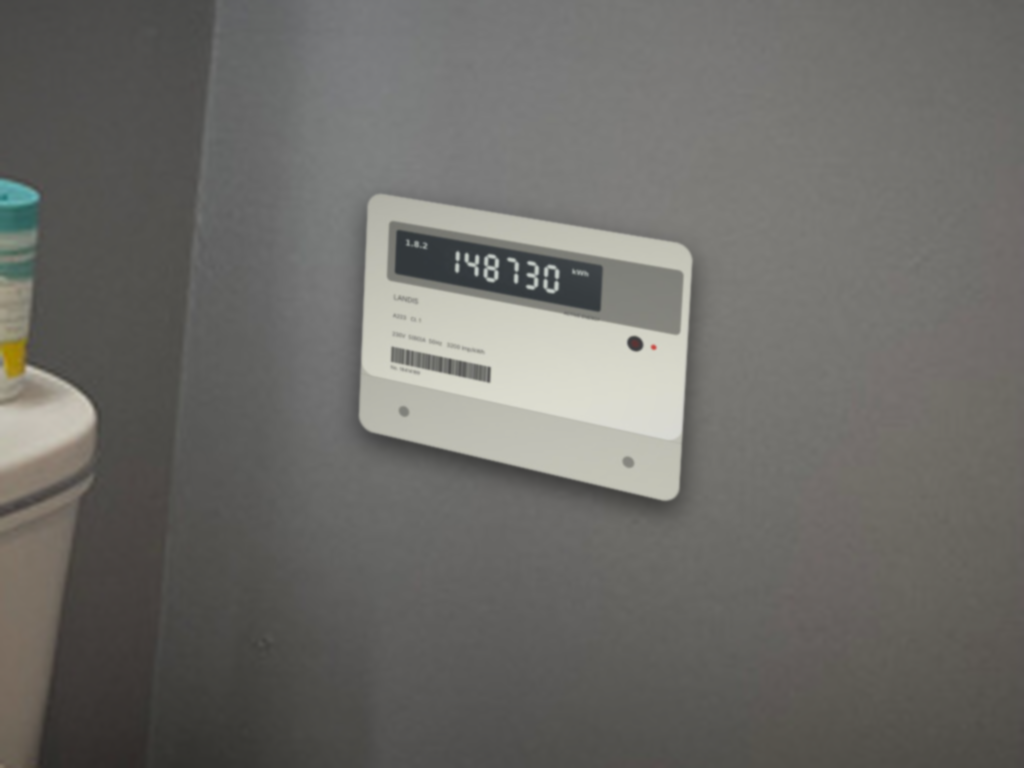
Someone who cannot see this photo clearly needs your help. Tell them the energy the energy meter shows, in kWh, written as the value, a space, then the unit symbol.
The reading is 148730 kWh
